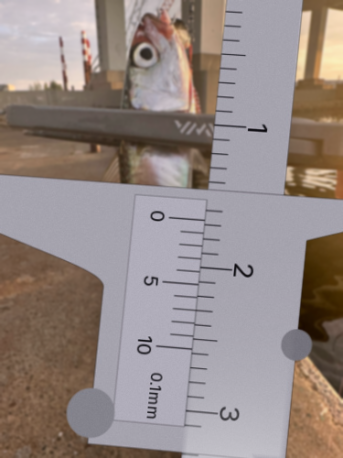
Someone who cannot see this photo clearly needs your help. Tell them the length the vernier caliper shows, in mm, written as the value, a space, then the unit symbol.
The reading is 16.7 mm
